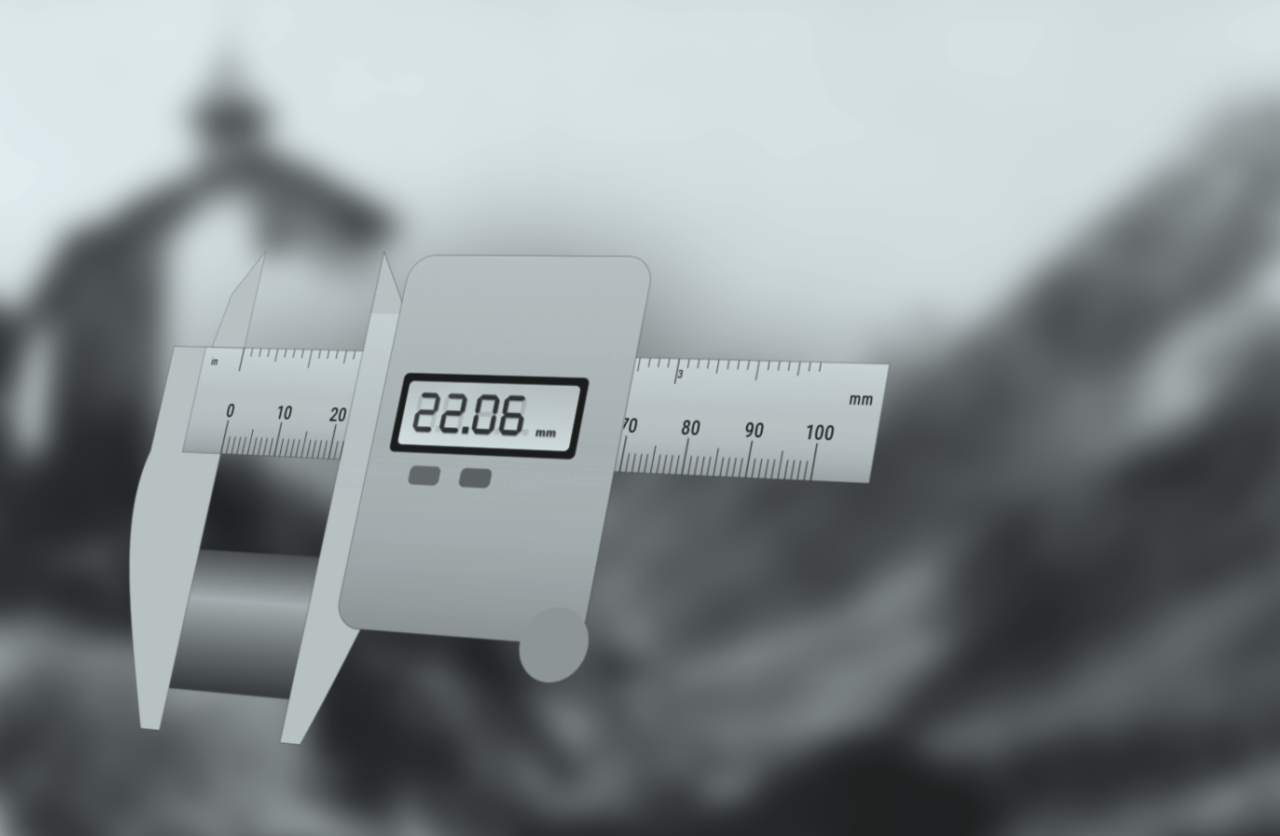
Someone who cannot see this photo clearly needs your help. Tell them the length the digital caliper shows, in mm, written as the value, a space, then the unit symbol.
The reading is 22.06 mm
